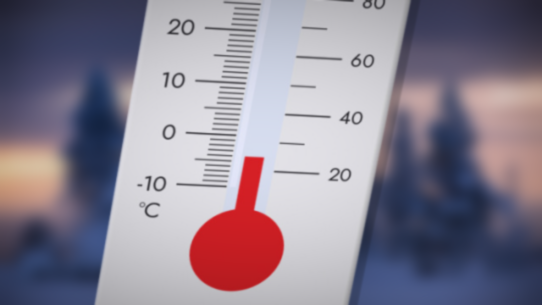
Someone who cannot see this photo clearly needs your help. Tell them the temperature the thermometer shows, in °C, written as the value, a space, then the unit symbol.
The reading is -4 °C
